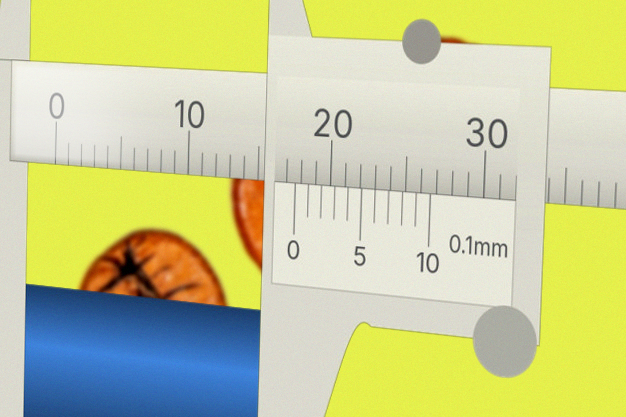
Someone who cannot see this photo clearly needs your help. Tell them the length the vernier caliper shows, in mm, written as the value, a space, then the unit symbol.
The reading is 17.6 mm
